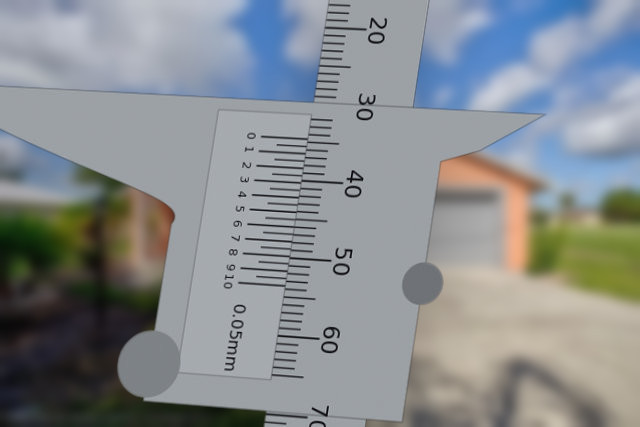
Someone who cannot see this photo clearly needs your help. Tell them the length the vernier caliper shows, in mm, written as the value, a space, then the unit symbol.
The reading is 34.6 mm
